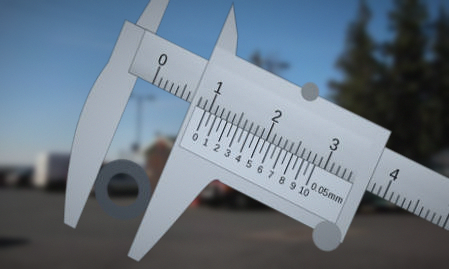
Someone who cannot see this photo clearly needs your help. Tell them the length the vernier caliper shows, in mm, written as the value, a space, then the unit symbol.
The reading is 9.4 mm
